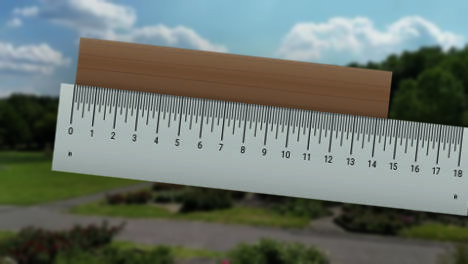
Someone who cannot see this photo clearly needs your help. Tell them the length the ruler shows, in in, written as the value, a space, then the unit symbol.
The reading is 14.5 in
